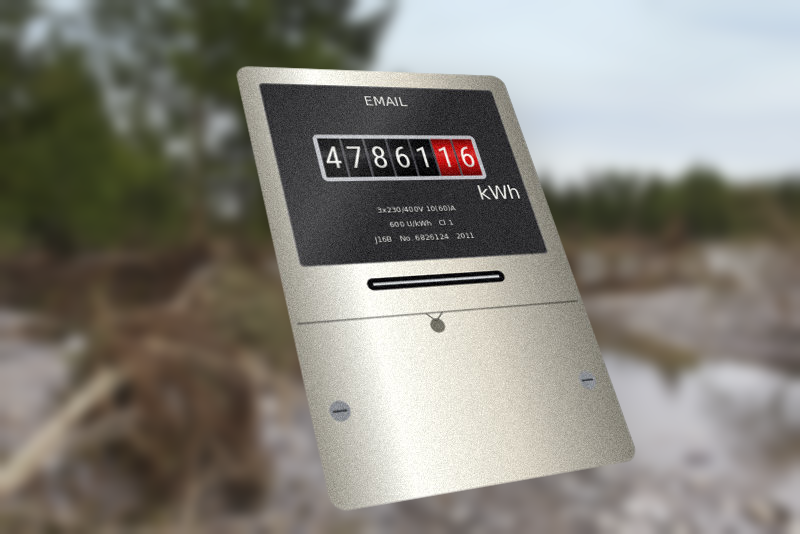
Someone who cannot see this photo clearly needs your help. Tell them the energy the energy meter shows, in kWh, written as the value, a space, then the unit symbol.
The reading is 47861.16 kWh
